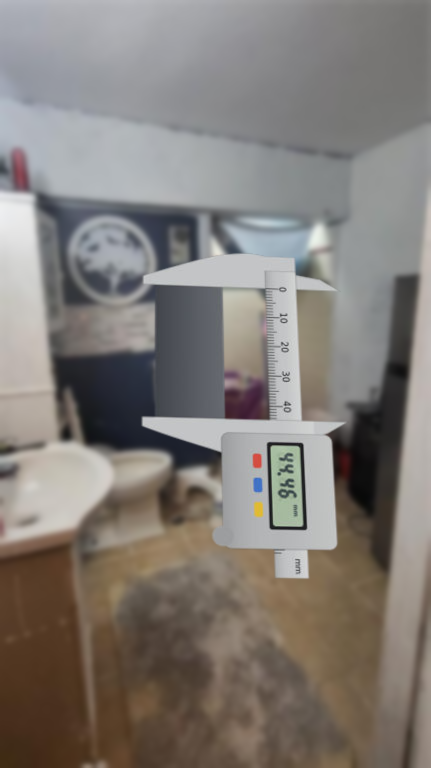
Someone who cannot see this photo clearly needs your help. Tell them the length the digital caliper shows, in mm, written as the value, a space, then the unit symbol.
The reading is 44.46 mm
